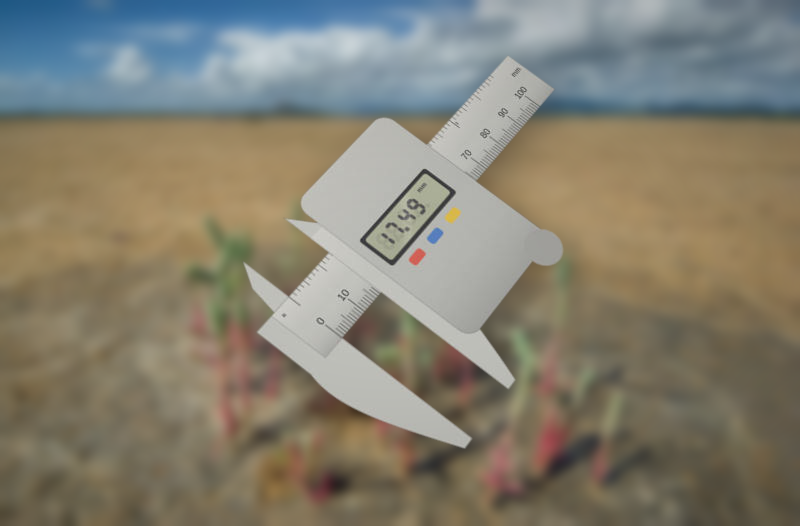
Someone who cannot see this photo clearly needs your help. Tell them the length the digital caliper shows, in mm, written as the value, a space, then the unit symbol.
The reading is 17.49 mm
